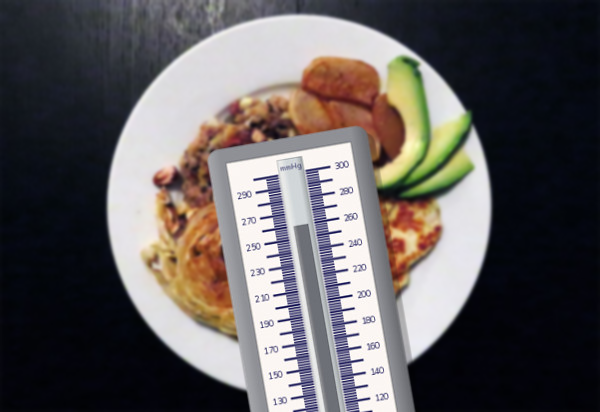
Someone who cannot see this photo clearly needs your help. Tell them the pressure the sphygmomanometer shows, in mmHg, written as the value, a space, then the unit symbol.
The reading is 260 mmHg
